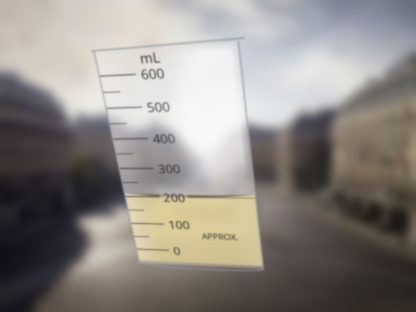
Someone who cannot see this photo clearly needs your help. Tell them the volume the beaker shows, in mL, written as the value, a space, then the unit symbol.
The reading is 200 mL
